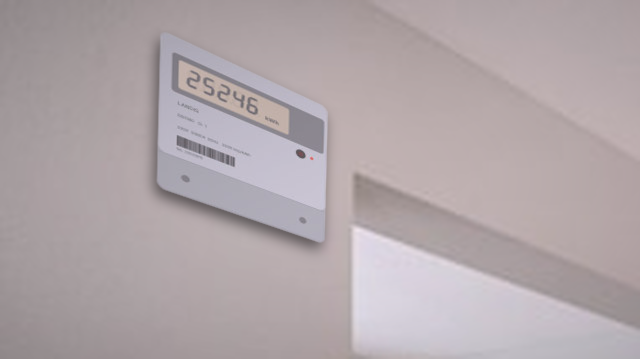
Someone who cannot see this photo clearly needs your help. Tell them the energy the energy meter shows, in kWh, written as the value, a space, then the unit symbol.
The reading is 25246 kWh
